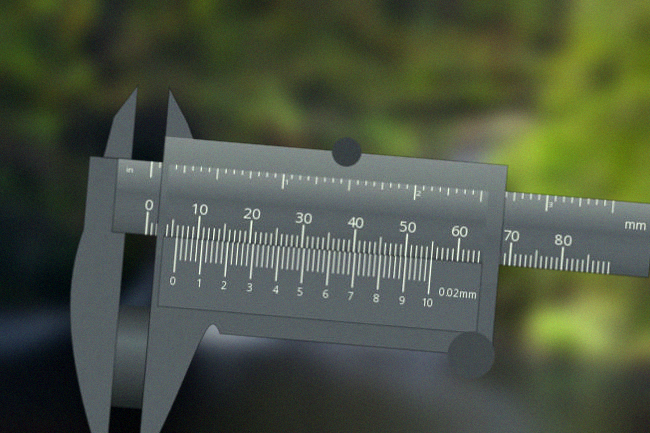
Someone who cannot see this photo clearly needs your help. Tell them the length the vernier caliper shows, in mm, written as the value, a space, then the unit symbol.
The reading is 6.0 mm
